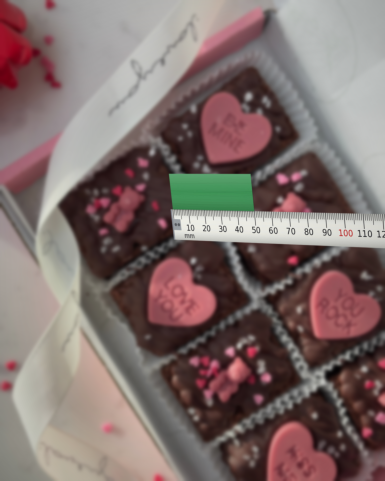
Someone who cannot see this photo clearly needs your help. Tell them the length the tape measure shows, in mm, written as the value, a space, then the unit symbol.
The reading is 50 mm
